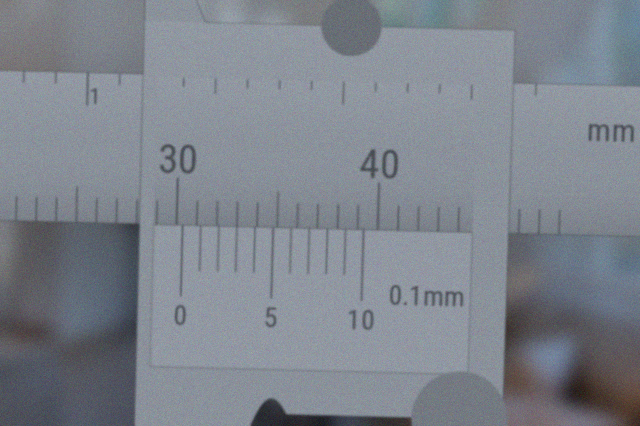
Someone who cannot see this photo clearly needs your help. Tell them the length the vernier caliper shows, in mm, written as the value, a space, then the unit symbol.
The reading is 30.3 mm
